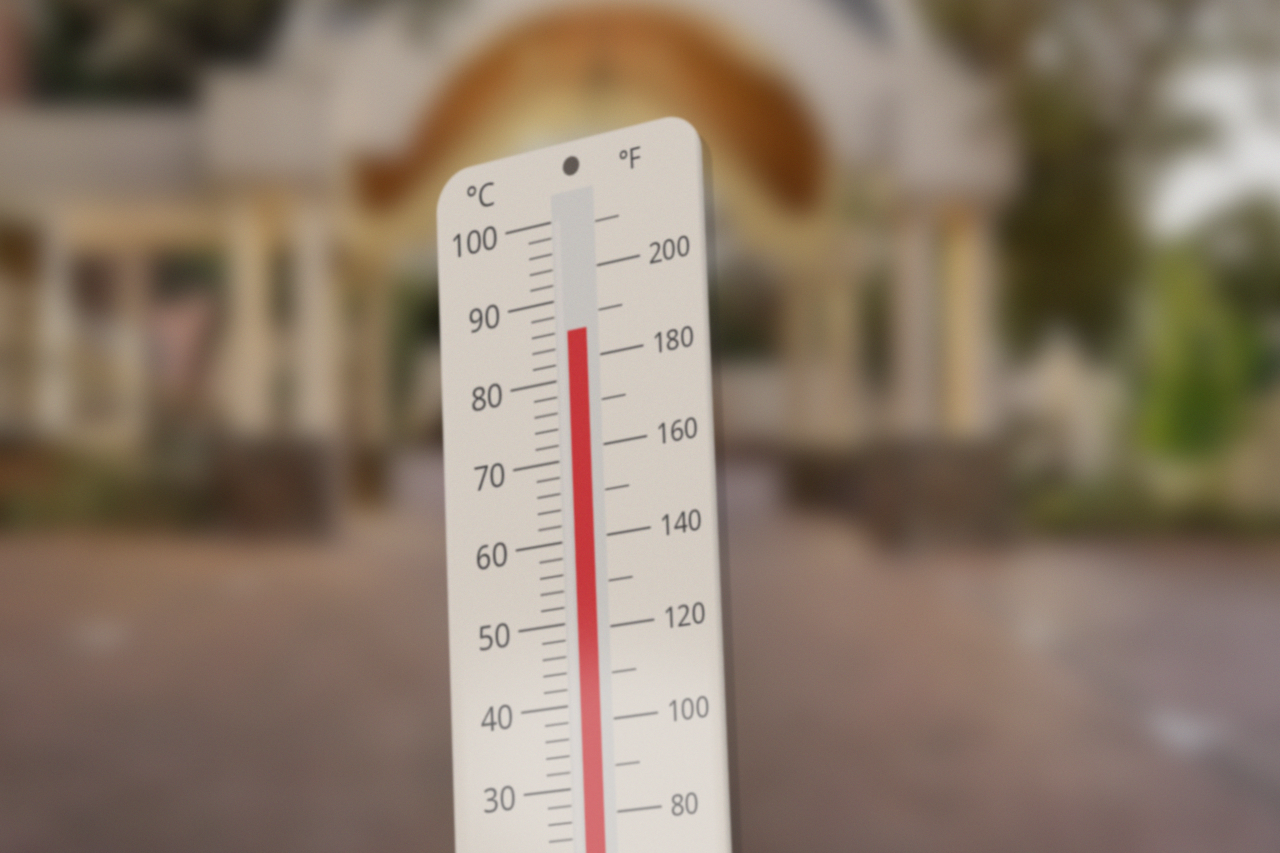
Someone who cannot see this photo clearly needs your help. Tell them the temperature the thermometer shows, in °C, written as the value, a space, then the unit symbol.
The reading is 86 °C
